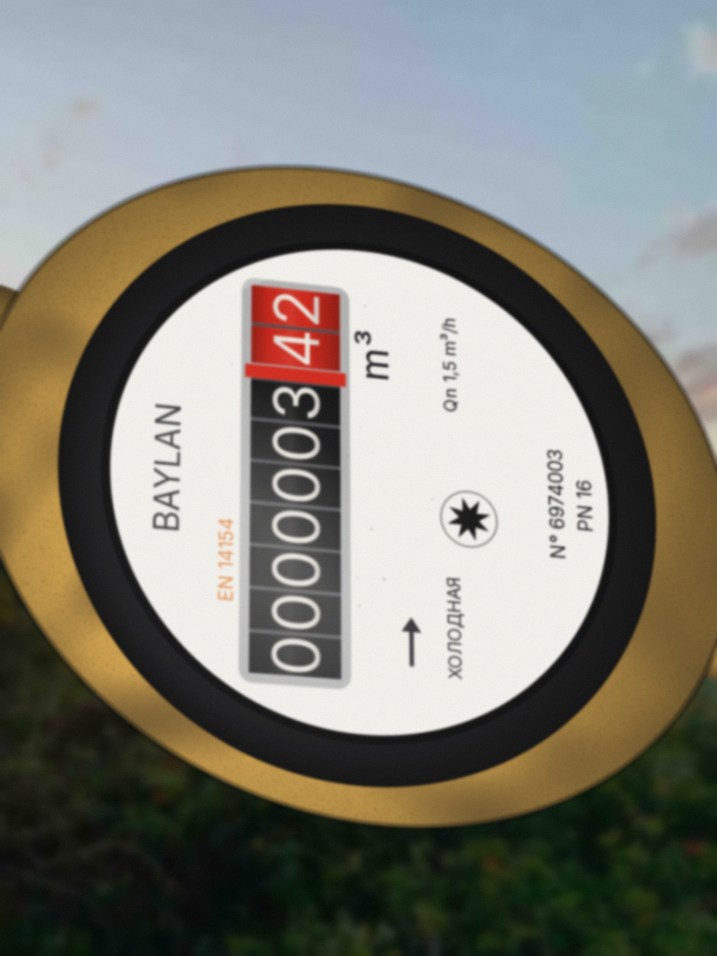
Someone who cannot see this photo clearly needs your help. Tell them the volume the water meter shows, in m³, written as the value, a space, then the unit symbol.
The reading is 3.42 m³
